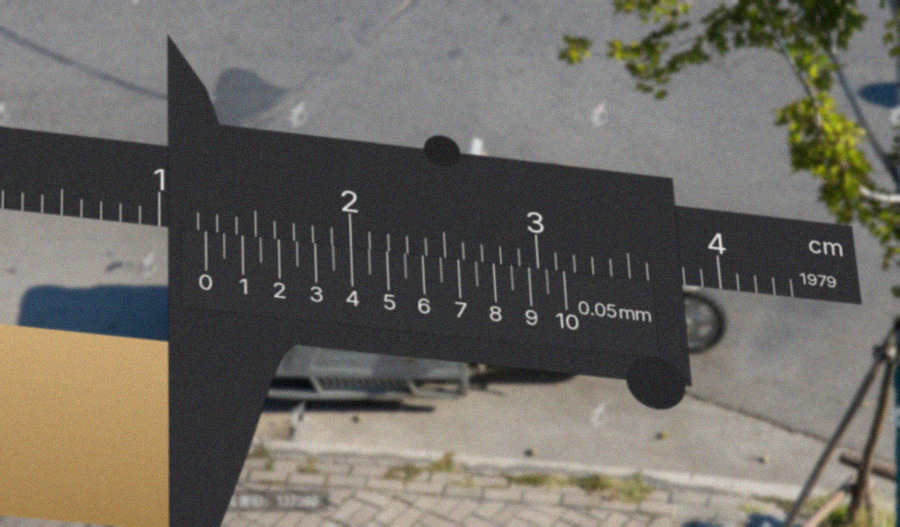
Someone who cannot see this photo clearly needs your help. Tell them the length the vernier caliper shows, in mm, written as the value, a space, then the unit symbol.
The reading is 12.4 mm
